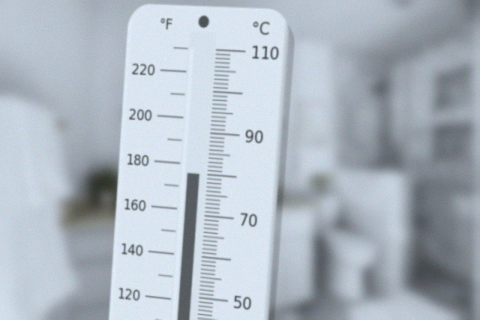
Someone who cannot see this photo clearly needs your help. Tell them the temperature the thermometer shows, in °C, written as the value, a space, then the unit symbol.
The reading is 80 °C
